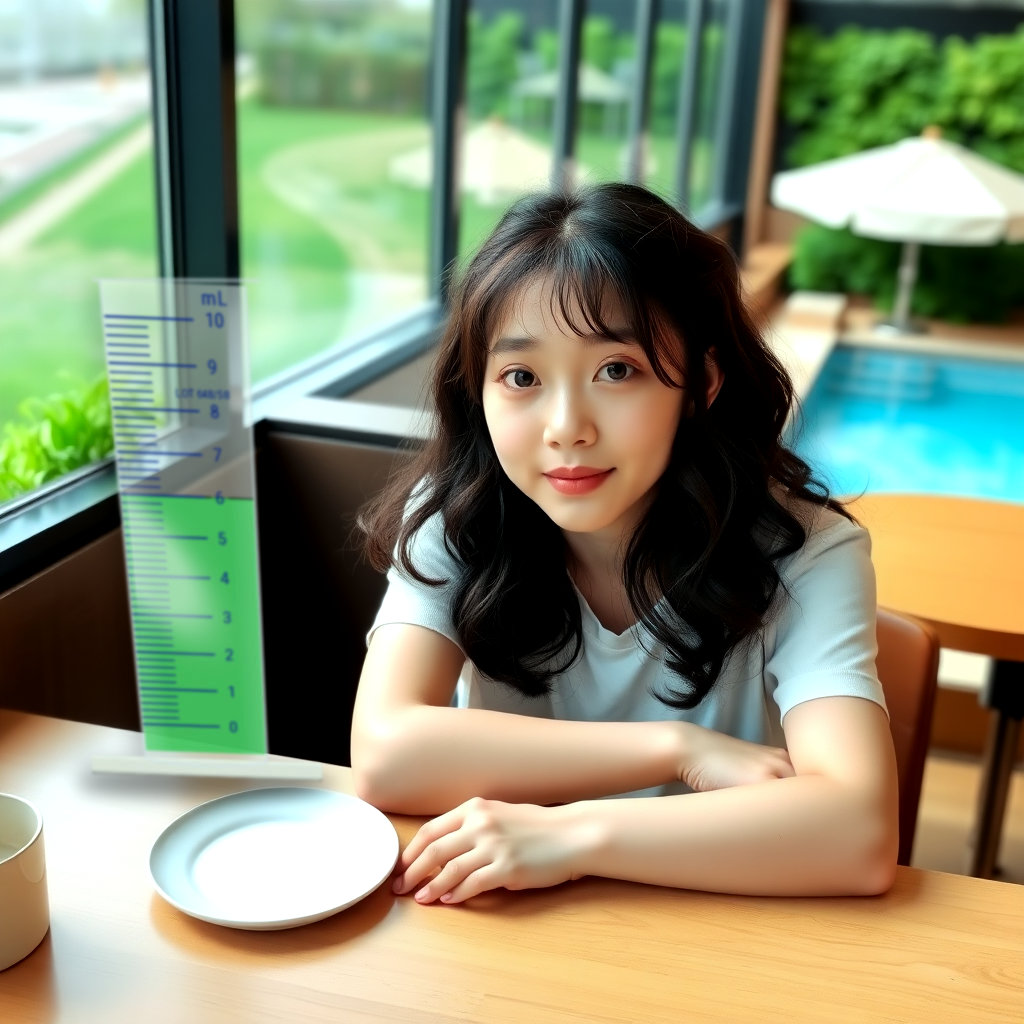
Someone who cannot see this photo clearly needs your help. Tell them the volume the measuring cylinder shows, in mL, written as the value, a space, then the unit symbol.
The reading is 6 mL
